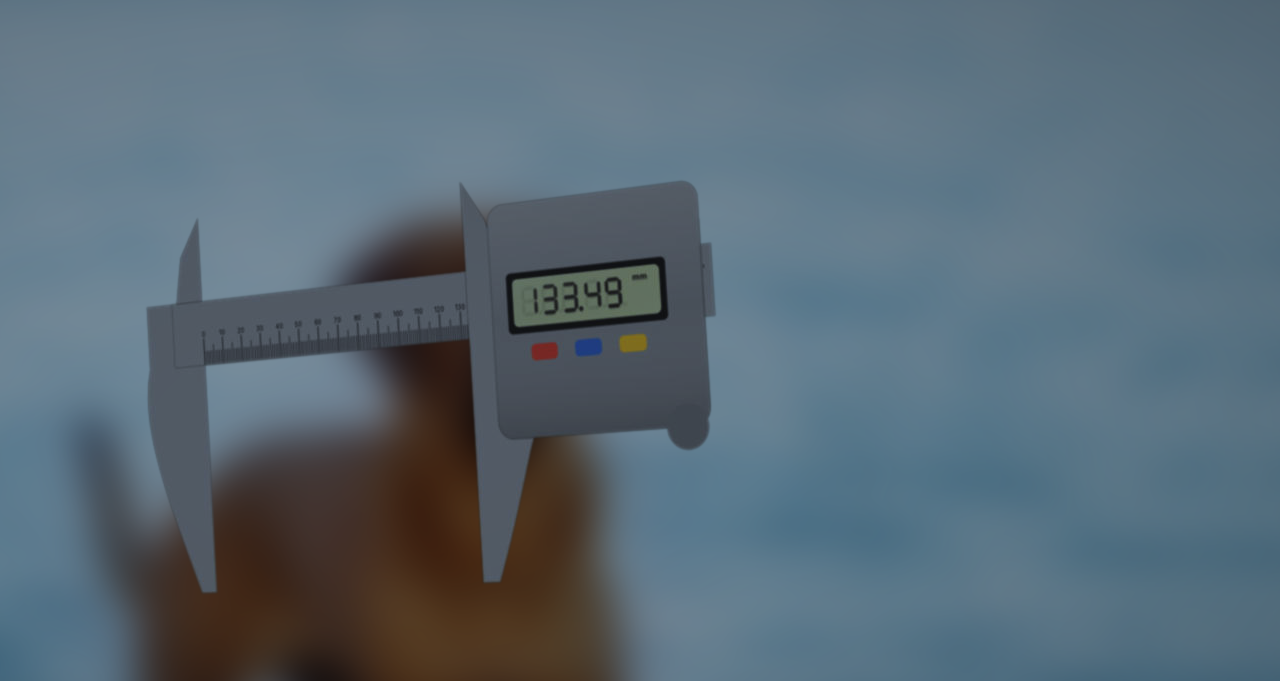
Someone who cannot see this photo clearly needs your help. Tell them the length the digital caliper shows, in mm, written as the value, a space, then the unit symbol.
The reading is 133.49 mm
